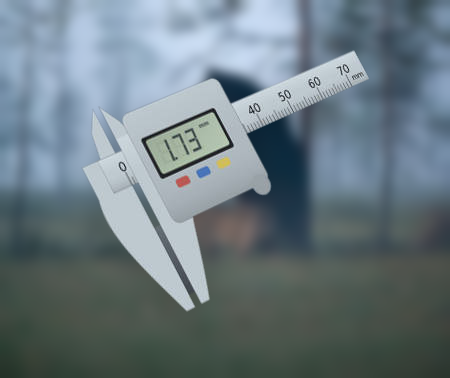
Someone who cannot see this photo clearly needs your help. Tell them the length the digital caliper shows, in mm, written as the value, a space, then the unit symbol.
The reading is 1.73 mm
